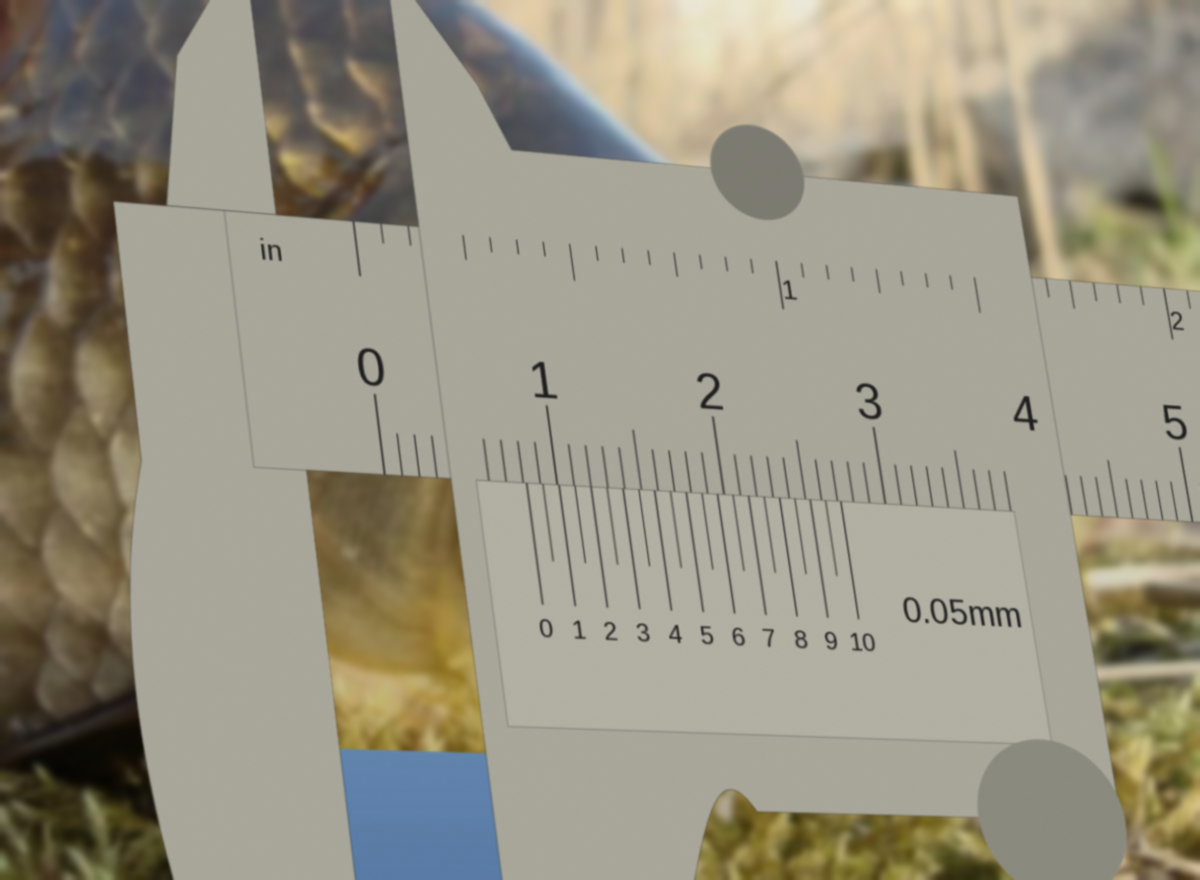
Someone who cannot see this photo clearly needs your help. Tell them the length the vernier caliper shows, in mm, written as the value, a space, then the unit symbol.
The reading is 8.2 mm
